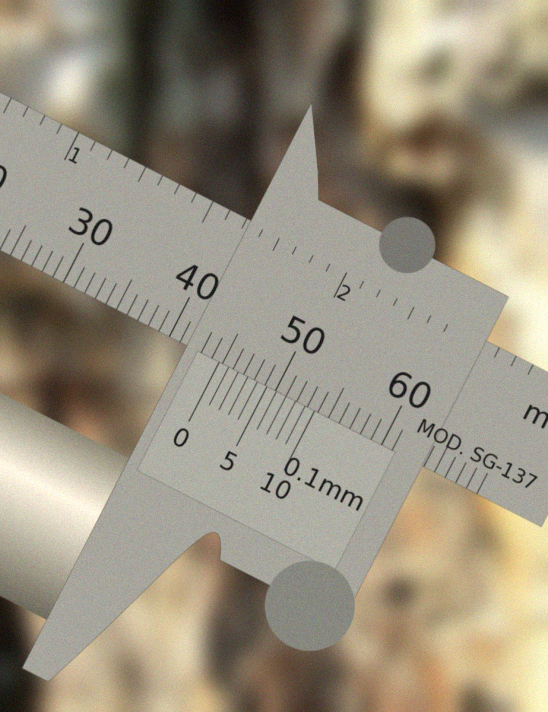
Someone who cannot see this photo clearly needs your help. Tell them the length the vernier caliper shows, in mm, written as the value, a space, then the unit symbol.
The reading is 44.7 mm
